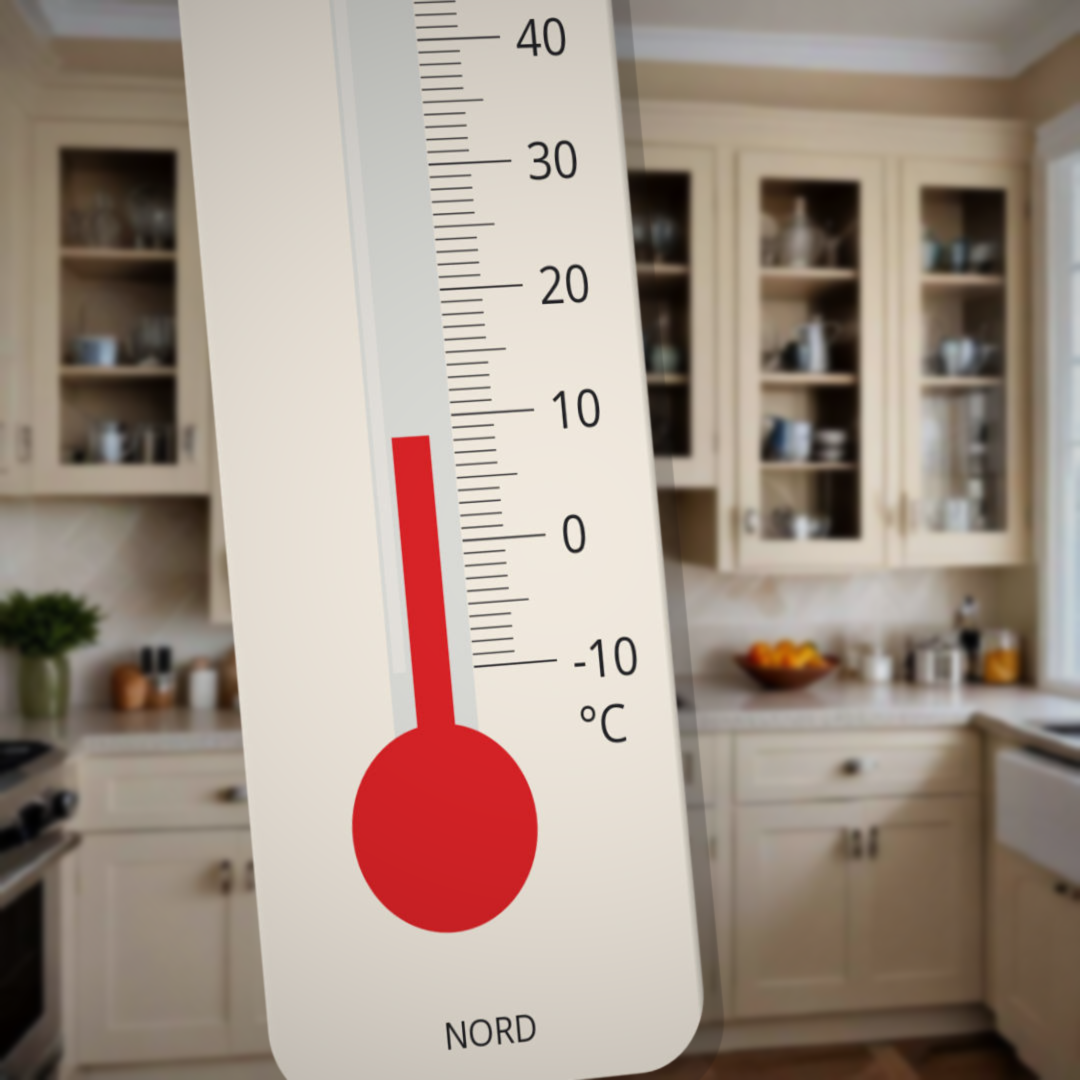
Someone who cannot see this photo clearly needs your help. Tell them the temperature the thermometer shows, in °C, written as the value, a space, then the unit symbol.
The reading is 8.5 °C
